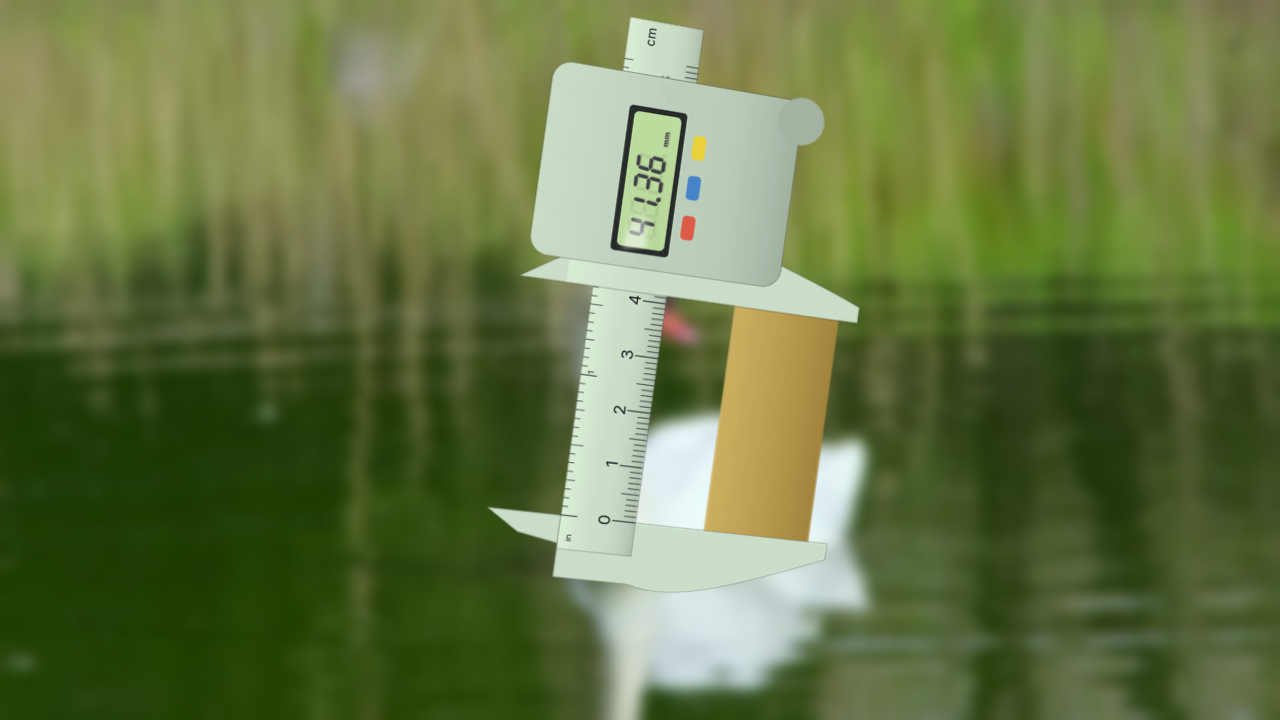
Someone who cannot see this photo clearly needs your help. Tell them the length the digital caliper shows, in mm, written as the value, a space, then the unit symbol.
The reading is 41.36 mm
